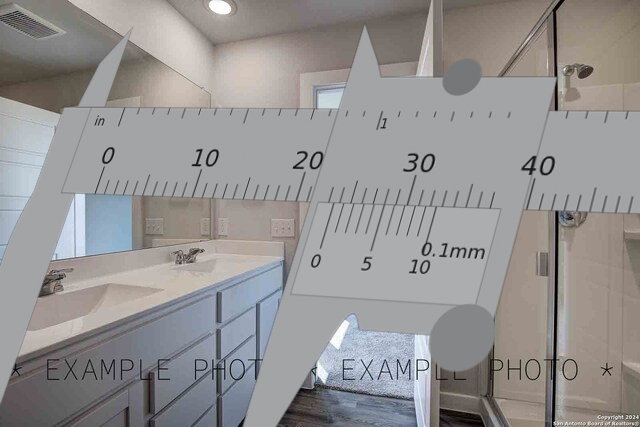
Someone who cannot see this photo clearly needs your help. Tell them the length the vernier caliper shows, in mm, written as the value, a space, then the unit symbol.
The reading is 23.5 mm
